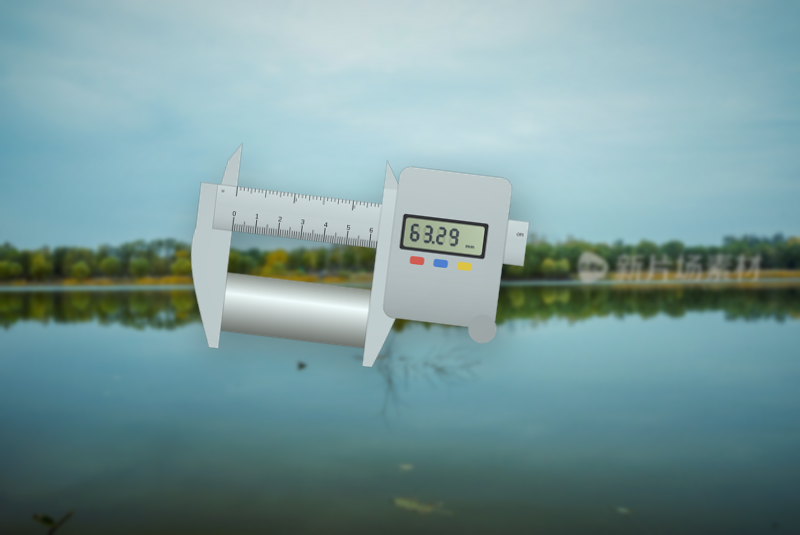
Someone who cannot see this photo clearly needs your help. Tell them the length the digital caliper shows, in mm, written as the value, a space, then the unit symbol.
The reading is 63.29 mm
